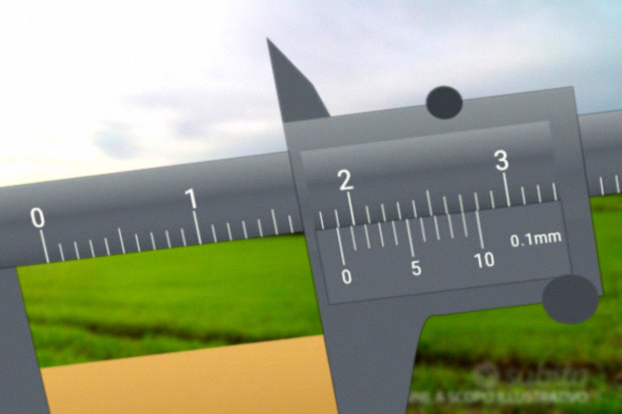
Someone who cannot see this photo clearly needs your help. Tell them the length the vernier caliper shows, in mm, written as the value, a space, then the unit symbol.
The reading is 18.9 mm
